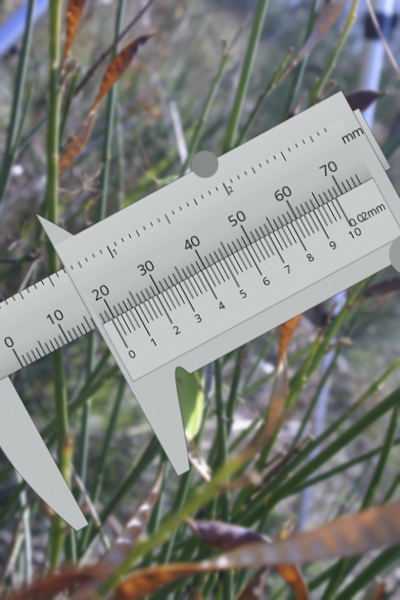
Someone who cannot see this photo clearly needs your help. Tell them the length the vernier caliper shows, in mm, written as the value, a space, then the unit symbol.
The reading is 19.5 mm
